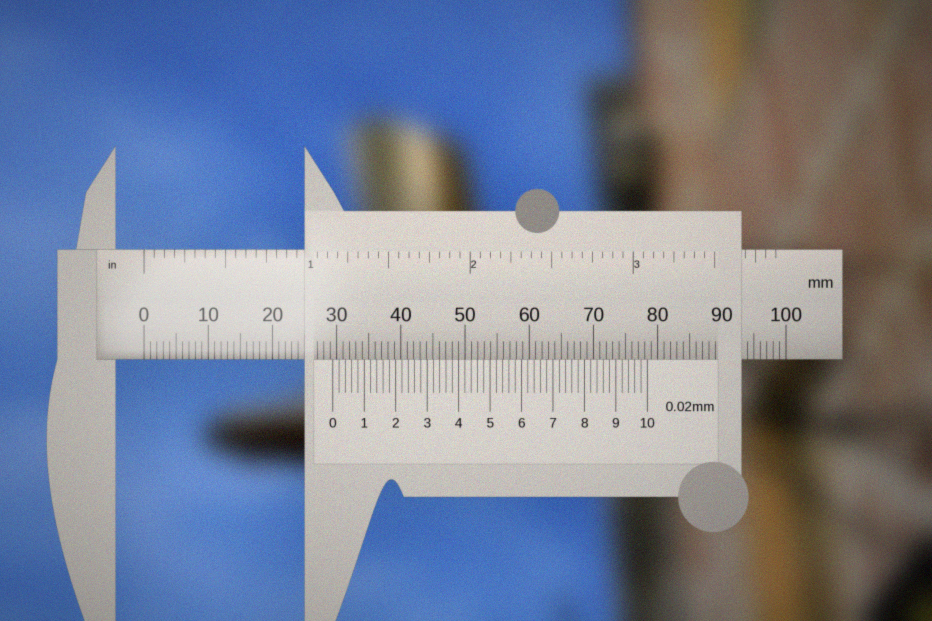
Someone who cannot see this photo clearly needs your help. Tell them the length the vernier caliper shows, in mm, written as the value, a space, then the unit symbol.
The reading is 29.4 mm
